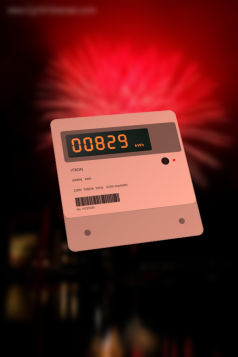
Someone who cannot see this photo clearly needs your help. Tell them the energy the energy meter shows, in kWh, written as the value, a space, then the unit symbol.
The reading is 829 kWh
